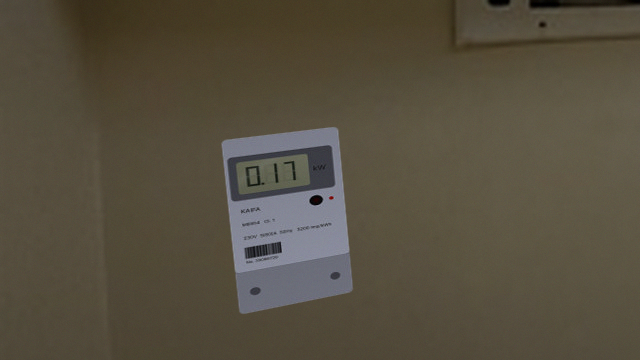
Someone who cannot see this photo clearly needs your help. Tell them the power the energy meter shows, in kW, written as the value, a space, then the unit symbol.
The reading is 0.17 kW
